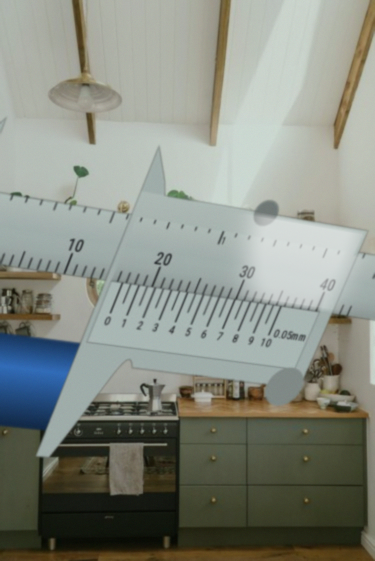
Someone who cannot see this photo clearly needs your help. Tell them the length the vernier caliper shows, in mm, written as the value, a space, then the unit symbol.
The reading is 16.6 mm
